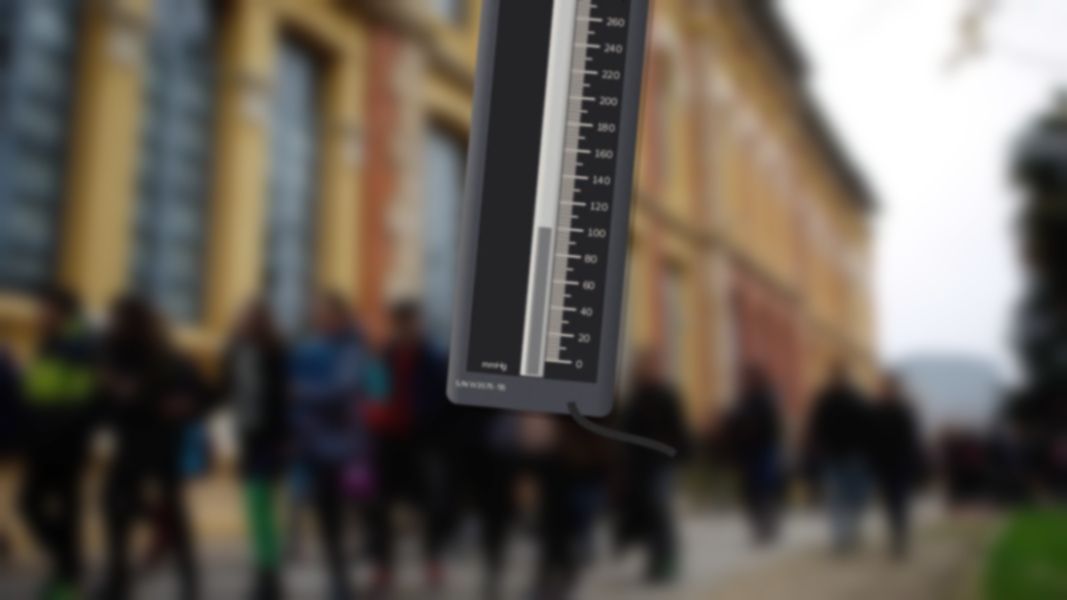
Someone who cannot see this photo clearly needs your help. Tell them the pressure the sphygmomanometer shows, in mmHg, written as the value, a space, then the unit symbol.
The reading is 100 mmHg
